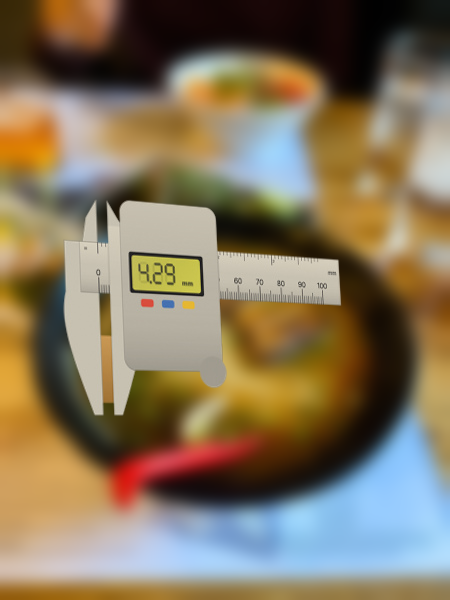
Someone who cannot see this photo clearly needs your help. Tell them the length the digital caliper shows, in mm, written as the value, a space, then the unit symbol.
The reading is 4.29 mm
